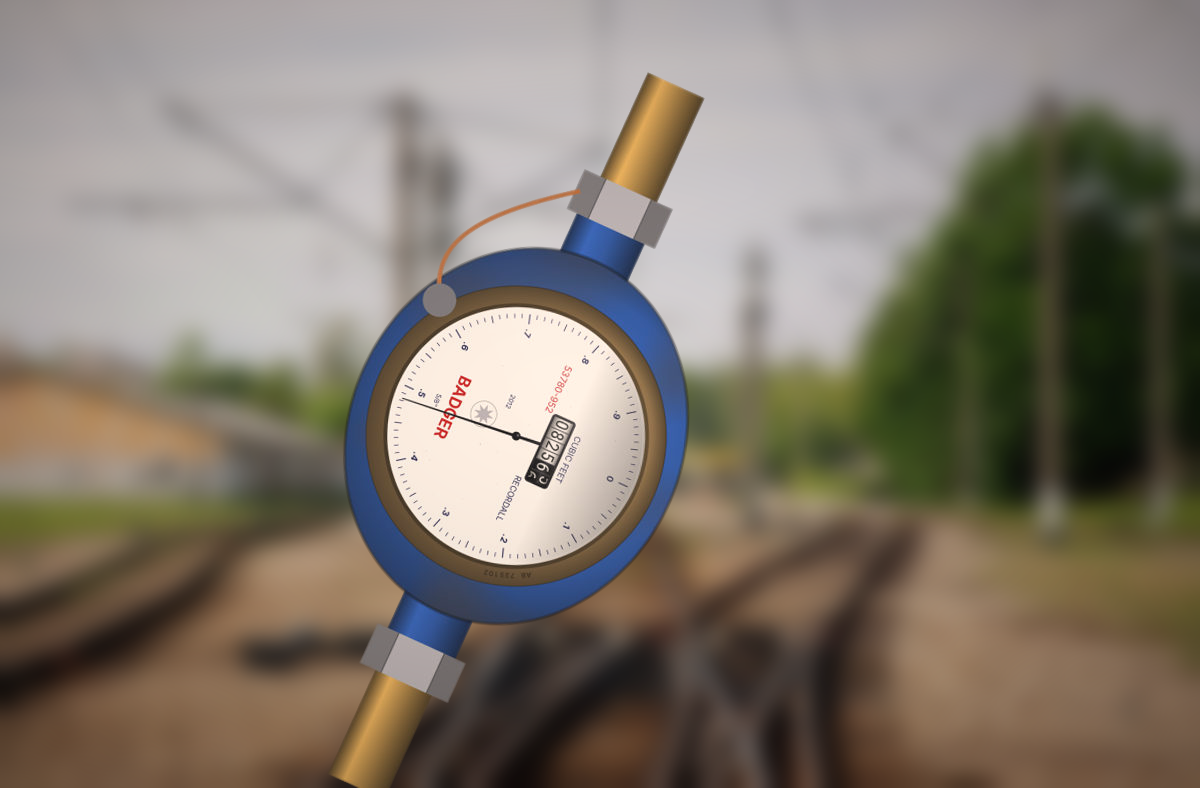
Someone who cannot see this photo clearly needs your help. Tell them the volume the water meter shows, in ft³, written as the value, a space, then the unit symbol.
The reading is 82565.48 ft³
